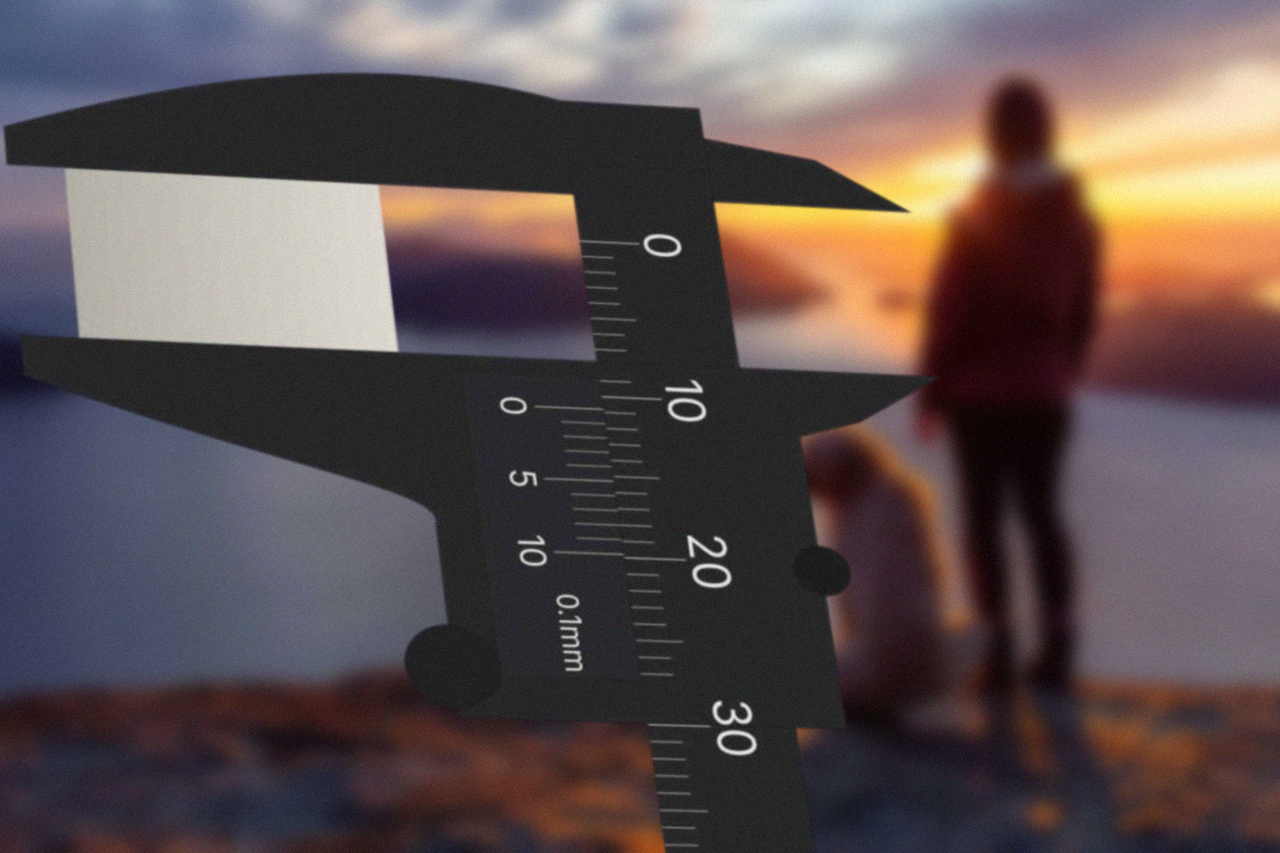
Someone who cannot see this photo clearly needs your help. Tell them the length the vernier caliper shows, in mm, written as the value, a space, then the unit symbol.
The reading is 10.8 mm
